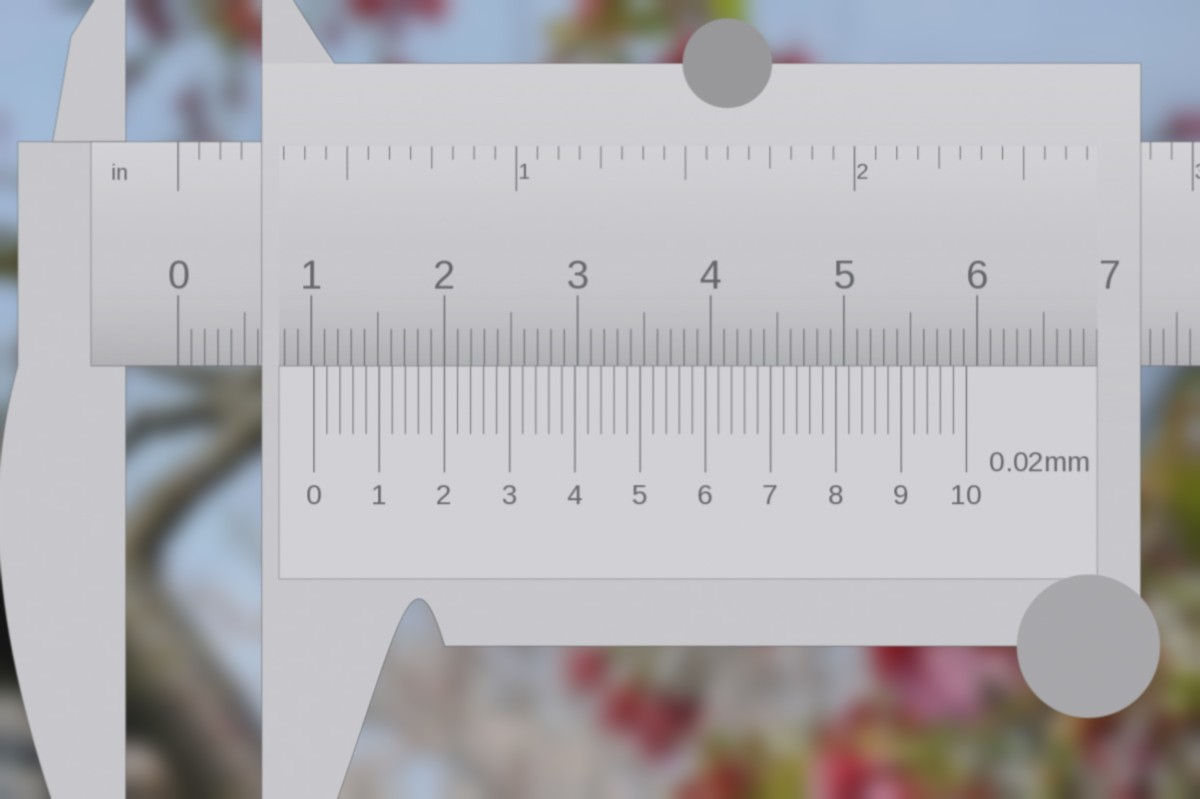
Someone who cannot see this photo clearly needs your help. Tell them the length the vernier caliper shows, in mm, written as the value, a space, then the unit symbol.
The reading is 10.2 mm
